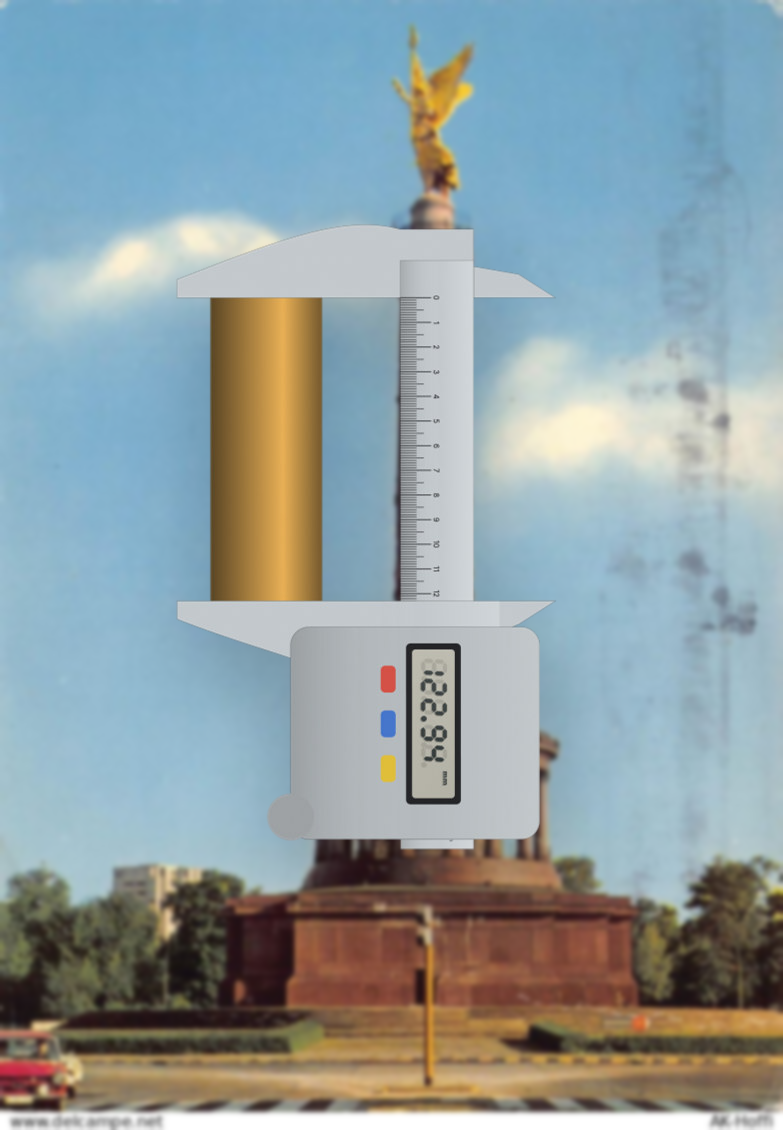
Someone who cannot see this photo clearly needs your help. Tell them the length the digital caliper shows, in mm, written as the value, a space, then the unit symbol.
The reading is 122.94 mm
